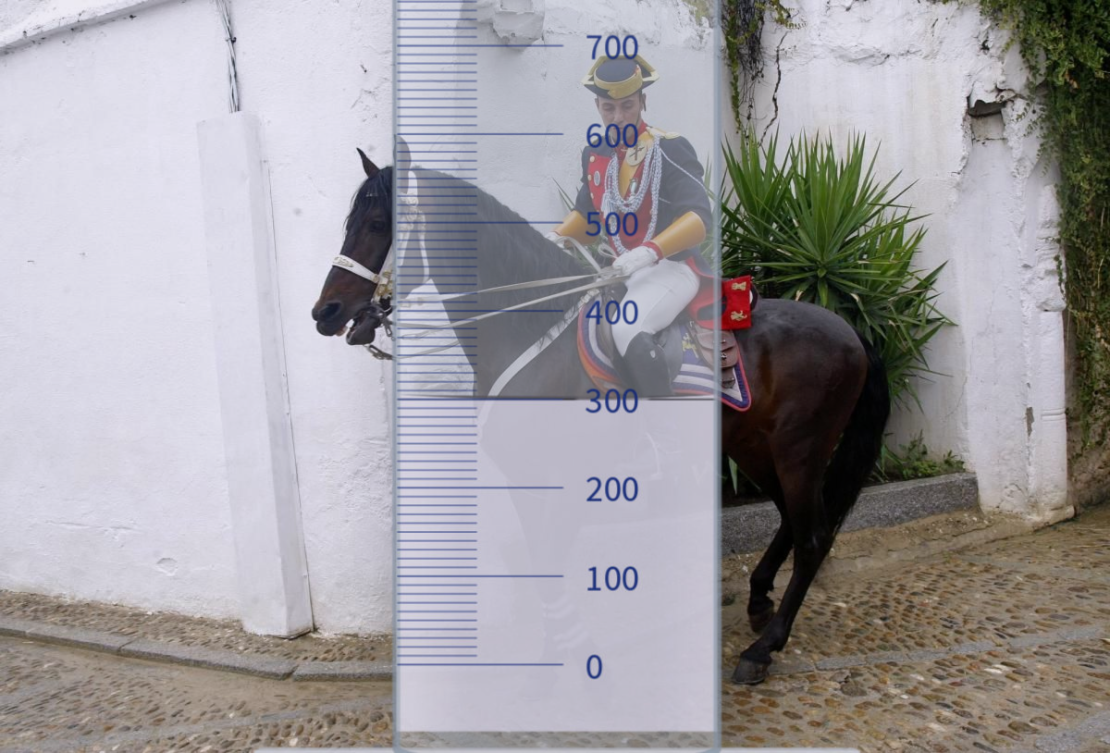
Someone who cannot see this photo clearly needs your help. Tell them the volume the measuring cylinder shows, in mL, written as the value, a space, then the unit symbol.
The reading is 300 mL
